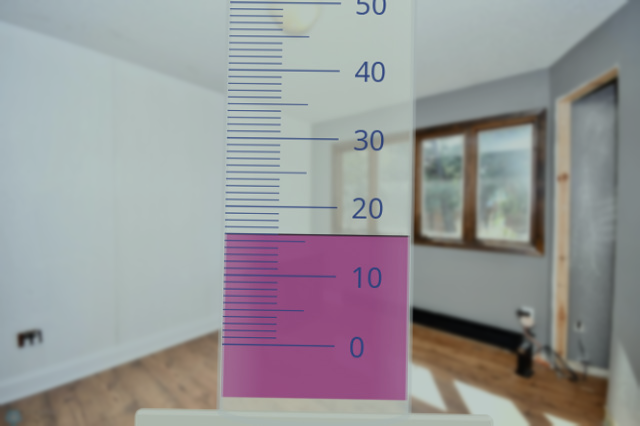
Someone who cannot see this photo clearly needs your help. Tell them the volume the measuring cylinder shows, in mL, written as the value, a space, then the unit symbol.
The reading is 16 mL
